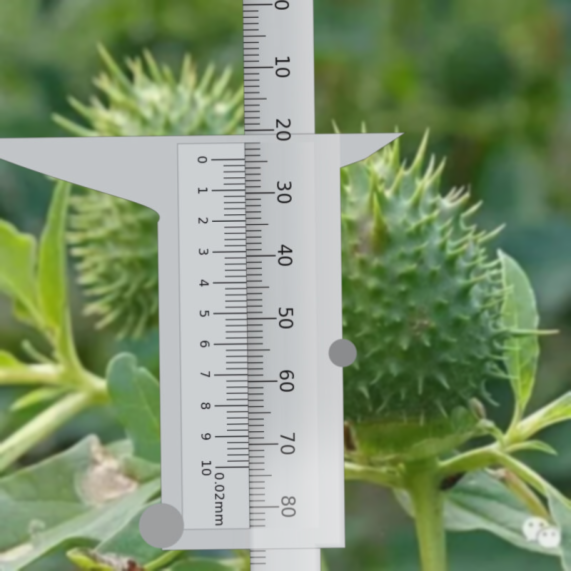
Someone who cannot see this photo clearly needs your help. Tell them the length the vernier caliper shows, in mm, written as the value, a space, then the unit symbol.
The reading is 24.6 mm
